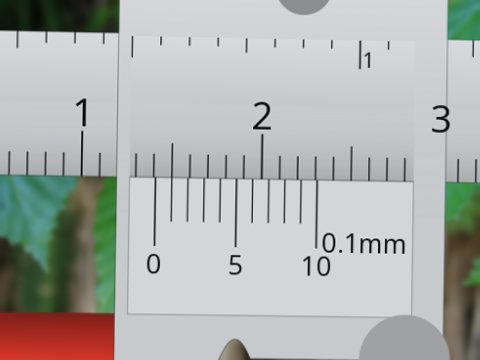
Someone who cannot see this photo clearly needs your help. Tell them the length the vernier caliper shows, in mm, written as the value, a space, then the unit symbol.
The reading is 14.1 mm
